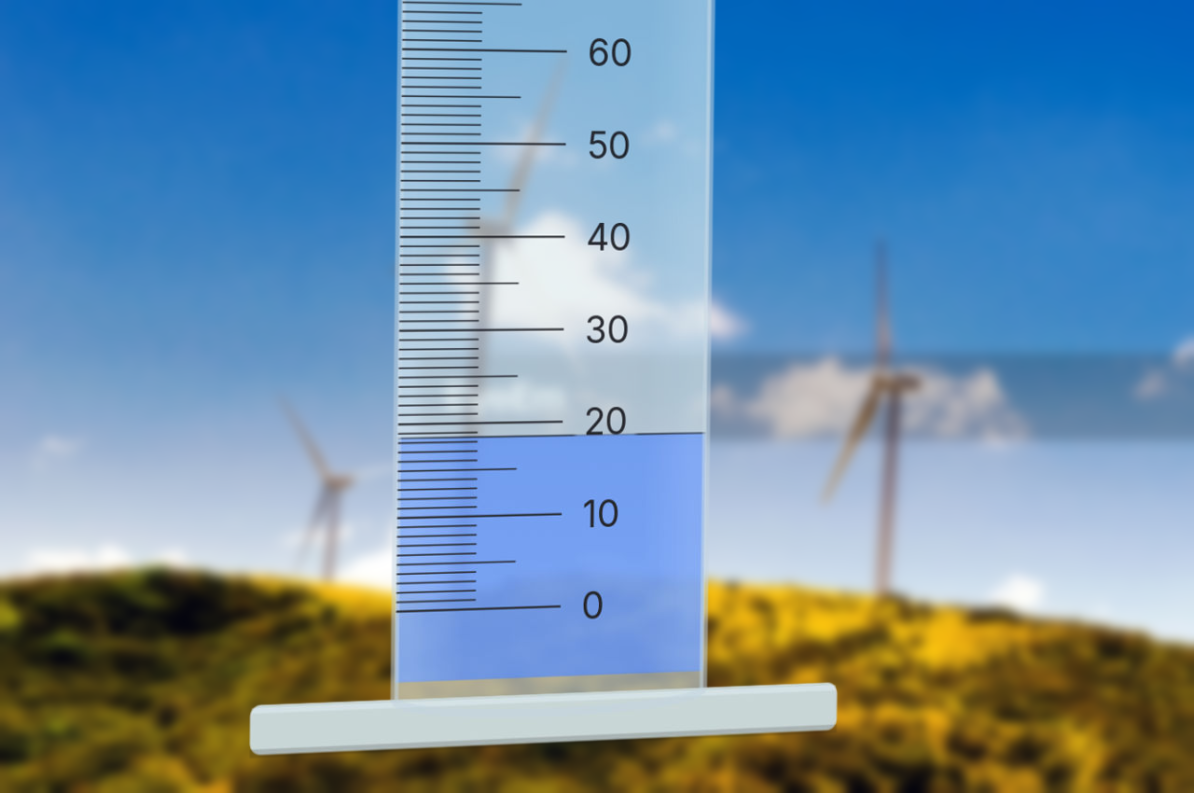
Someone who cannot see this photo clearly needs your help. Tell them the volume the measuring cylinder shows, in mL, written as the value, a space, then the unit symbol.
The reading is 18.5 mL
